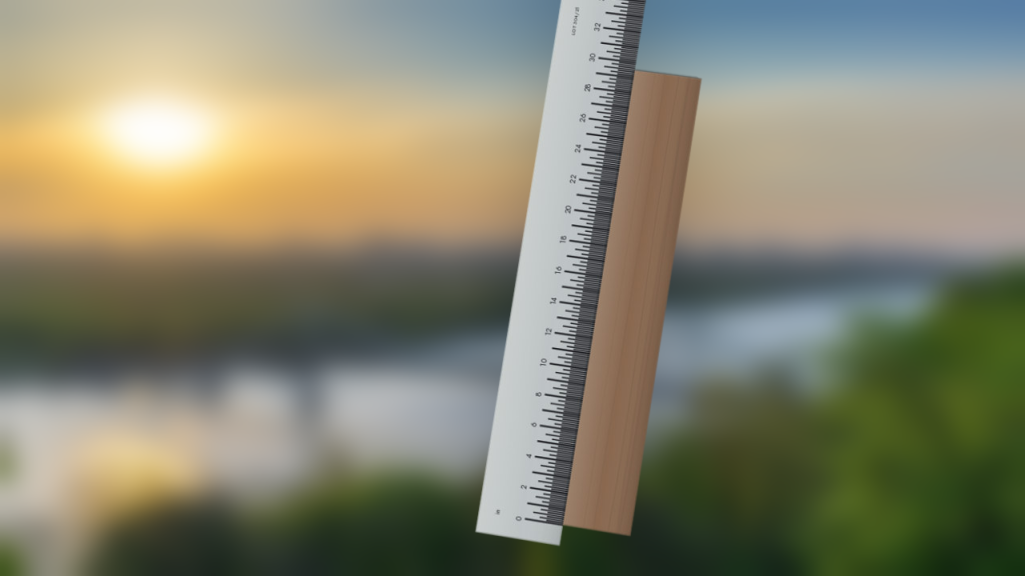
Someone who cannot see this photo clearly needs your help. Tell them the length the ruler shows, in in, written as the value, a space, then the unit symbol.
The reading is 29.5 in
